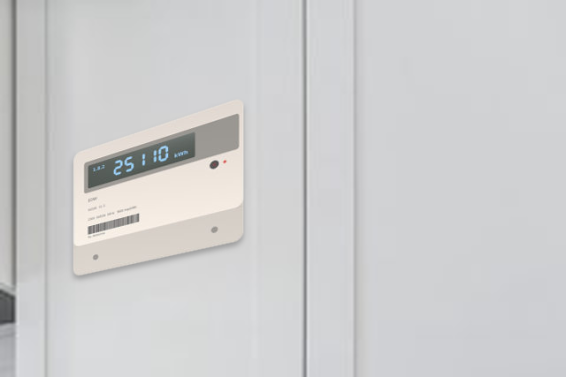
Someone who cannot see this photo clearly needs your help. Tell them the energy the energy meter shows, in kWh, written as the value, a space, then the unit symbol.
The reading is 25110 kWh
